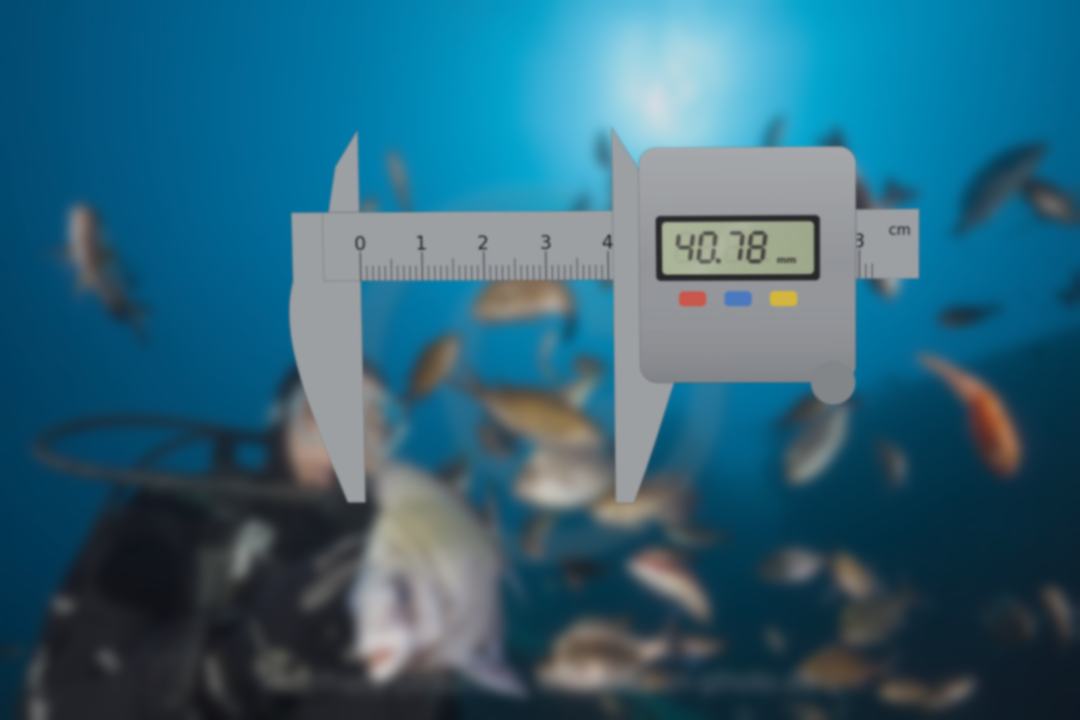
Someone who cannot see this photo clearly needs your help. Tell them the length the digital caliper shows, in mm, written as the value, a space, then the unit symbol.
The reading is 40.78 mm
